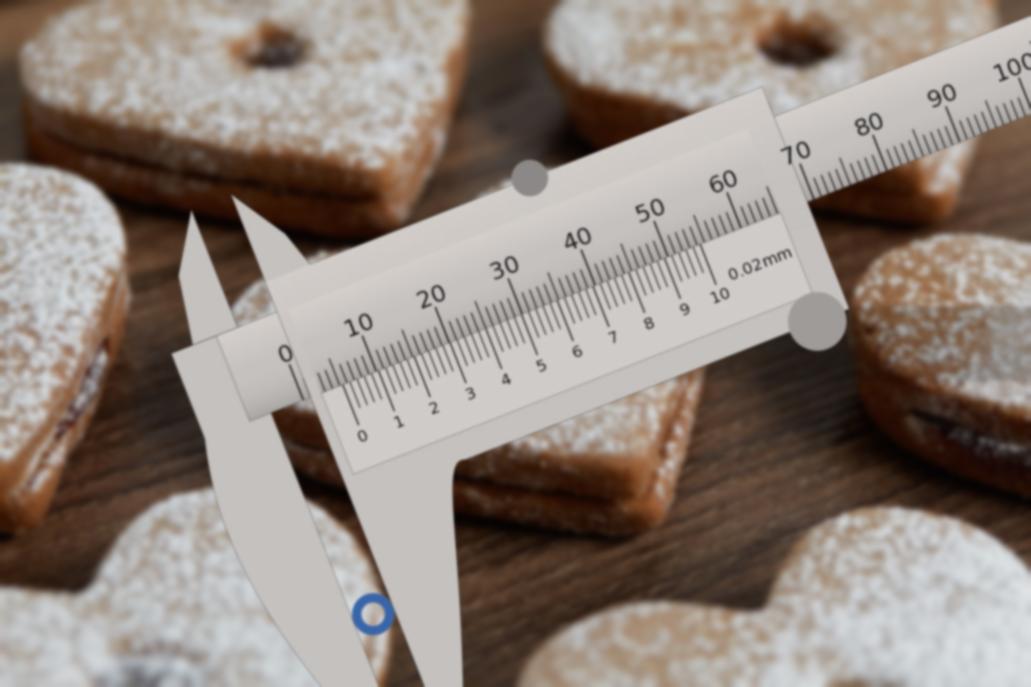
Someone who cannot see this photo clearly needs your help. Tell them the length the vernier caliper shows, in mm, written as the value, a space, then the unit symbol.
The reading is 5.4 mm
